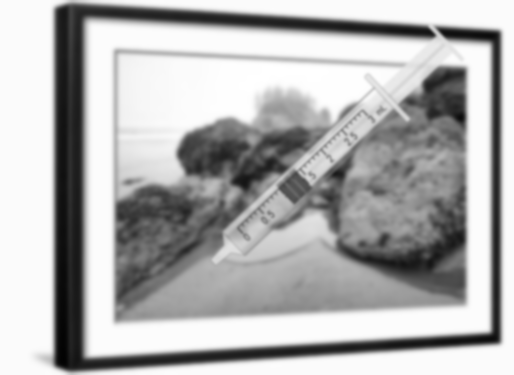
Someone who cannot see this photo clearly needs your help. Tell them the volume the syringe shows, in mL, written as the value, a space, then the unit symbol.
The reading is 1 mL
